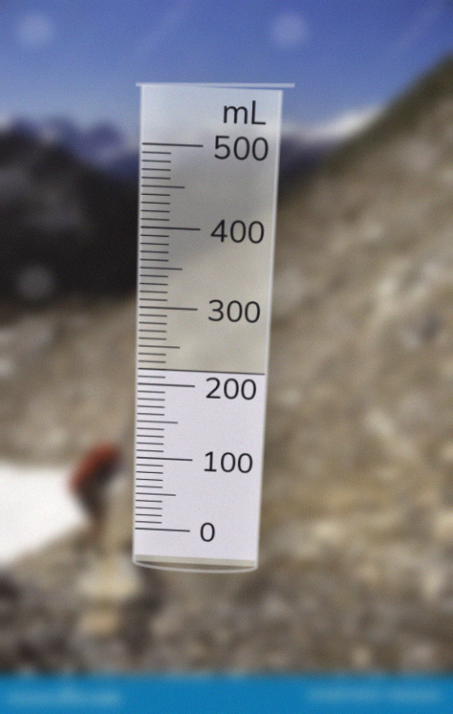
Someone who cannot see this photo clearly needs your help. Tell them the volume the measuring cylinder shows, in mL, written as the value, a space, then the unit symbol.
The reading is 220 mL
